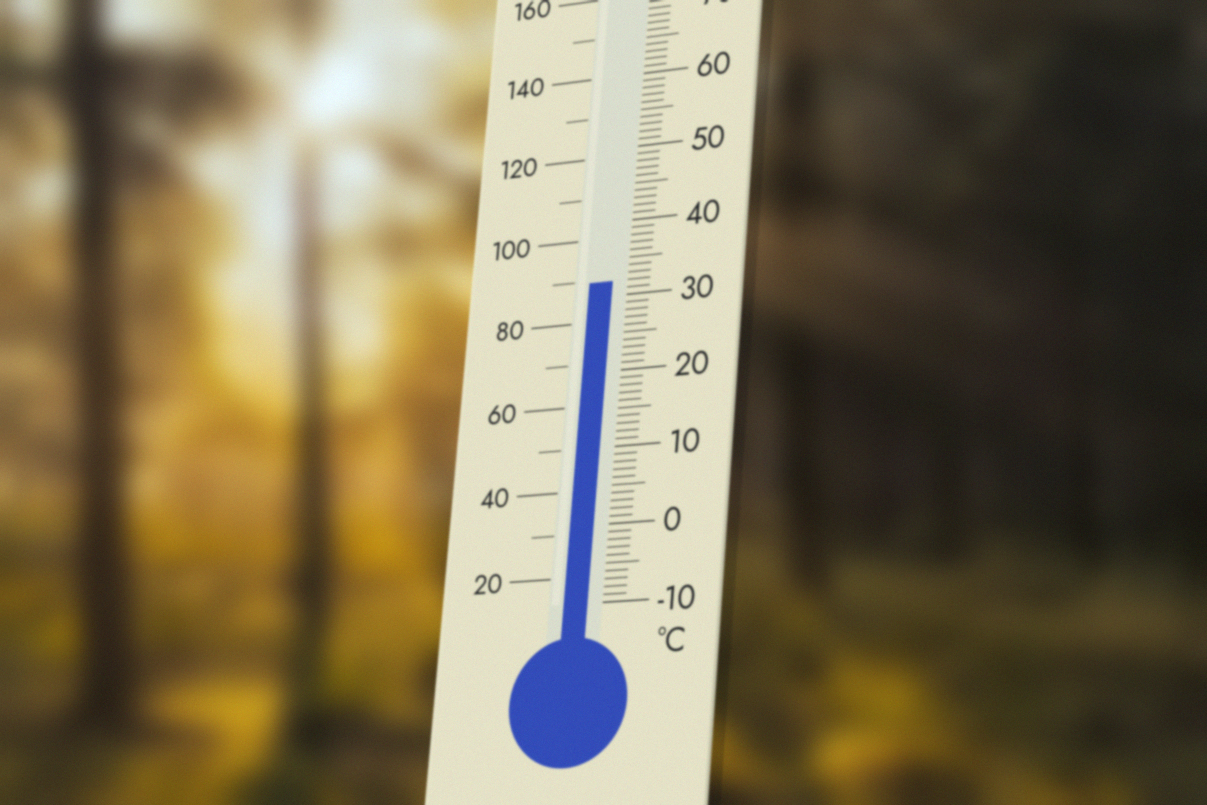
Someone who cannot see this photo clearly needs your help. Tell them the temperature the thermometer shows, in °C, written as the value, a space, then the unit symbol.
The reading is 32 °C
